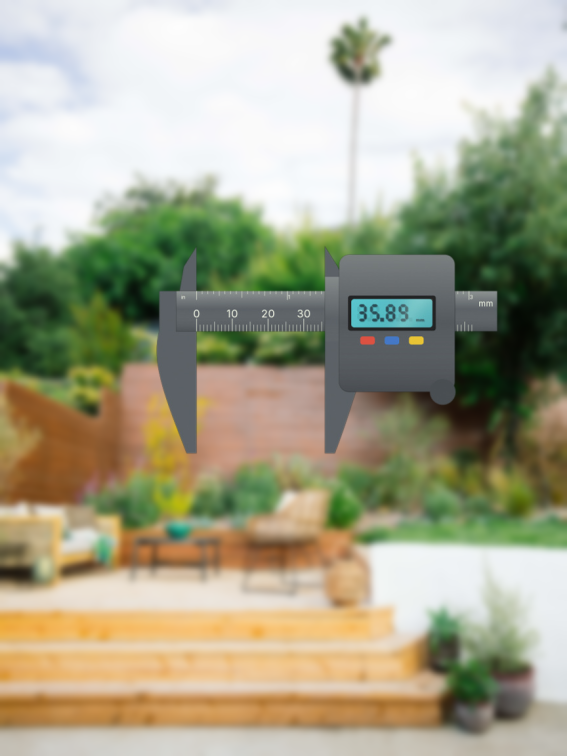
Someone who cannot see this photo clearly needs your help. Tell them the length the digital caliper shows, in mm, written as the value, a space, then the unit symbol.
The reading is 35.89 mm
